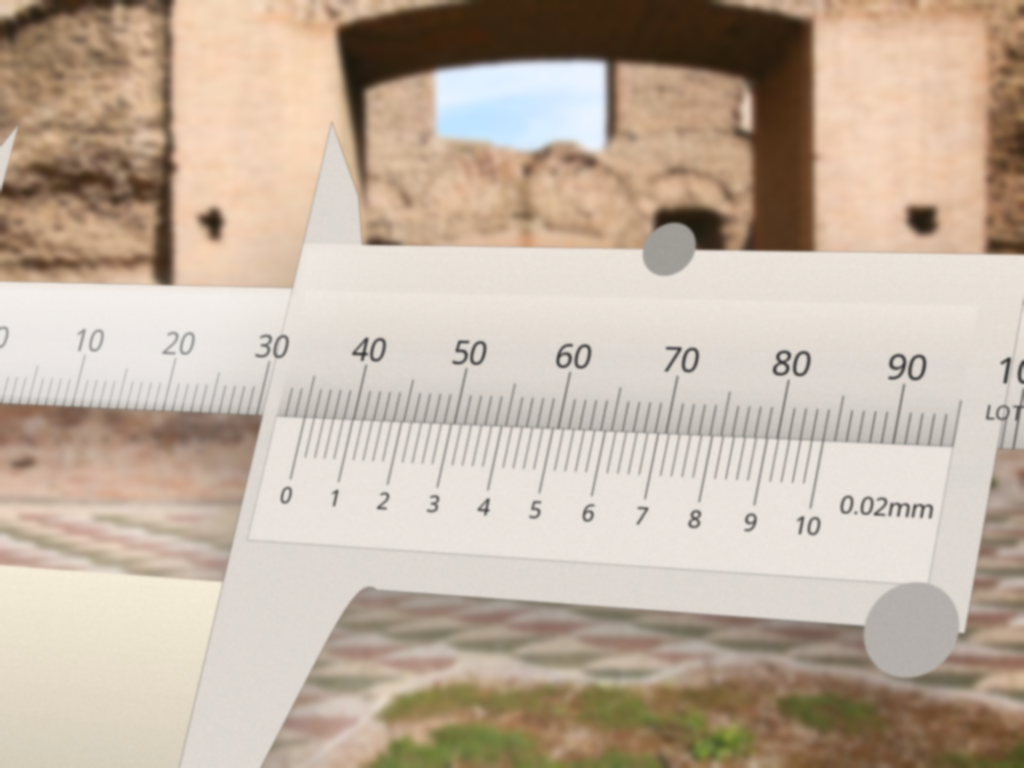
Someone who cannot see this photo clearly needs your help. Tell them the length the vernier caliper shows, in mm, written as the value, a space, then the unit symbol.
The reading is 35.0 mm
